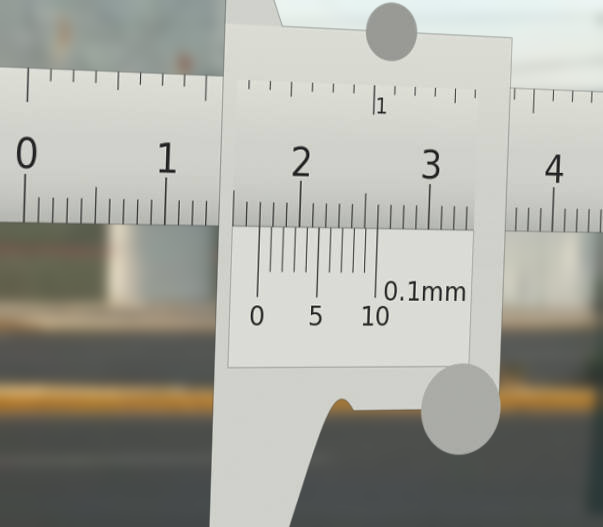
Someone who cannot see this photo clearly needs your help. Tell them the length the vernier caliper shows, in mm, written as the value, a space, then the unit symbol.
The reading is 17.0 mm
